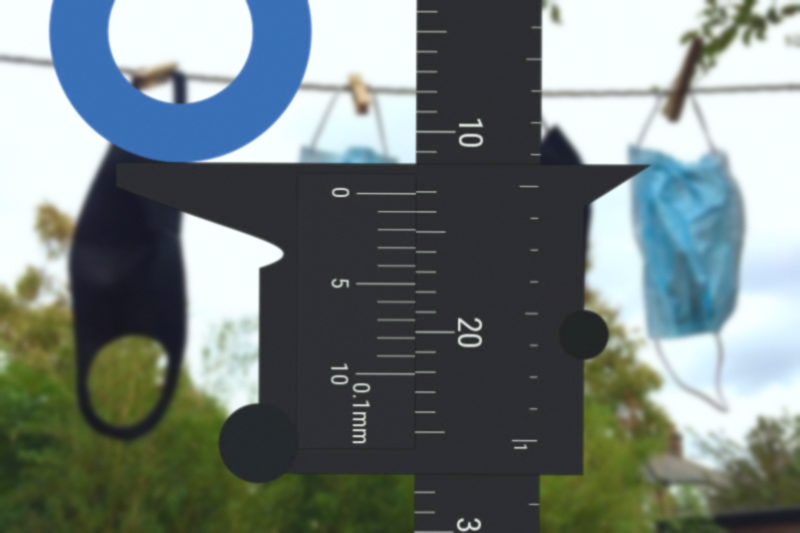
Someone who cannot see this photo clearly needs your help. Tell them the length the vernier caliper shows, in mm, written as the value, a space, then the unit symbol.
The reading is 13.1 mm
